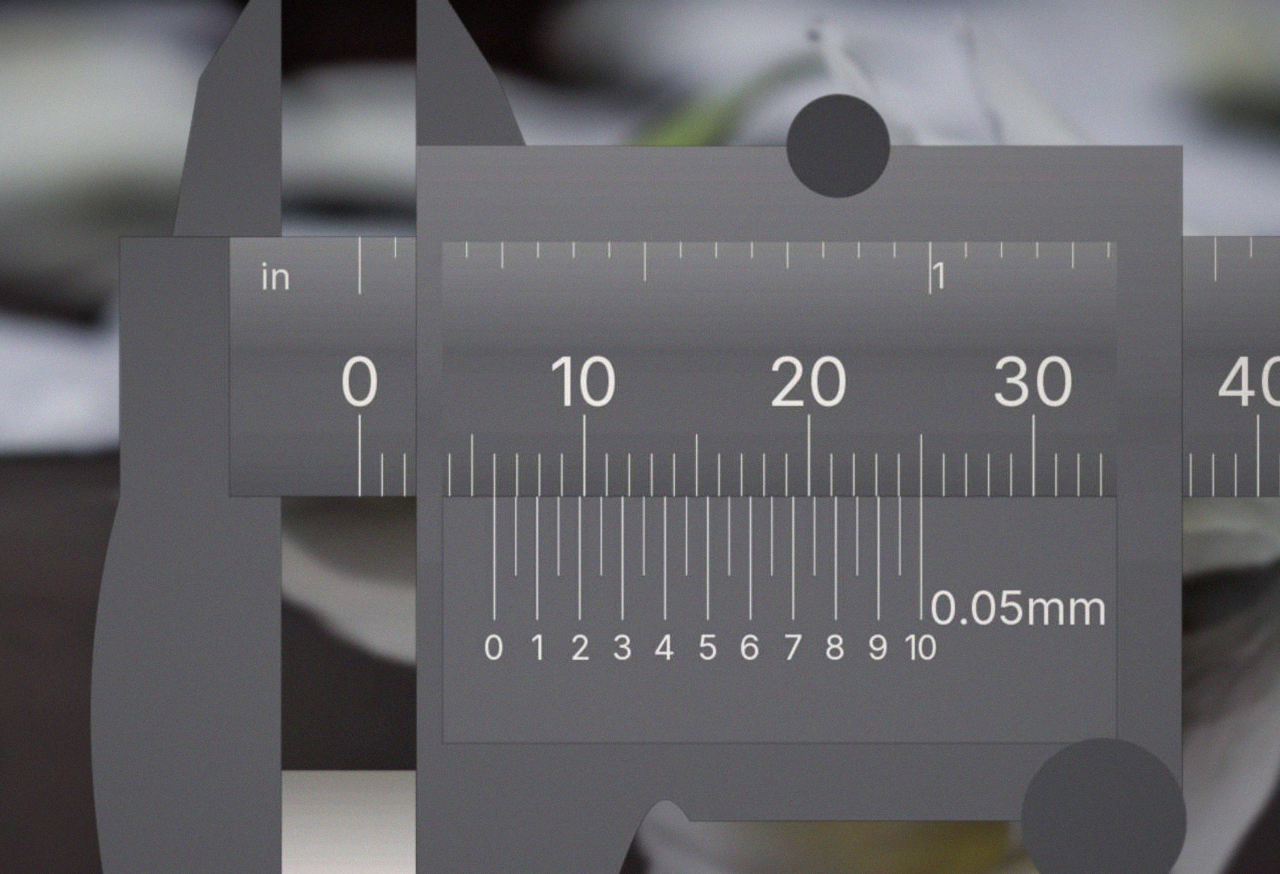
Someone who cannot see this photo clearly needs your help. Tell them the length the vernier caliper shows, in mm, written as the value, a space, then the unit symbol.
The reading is 6.0 mm
